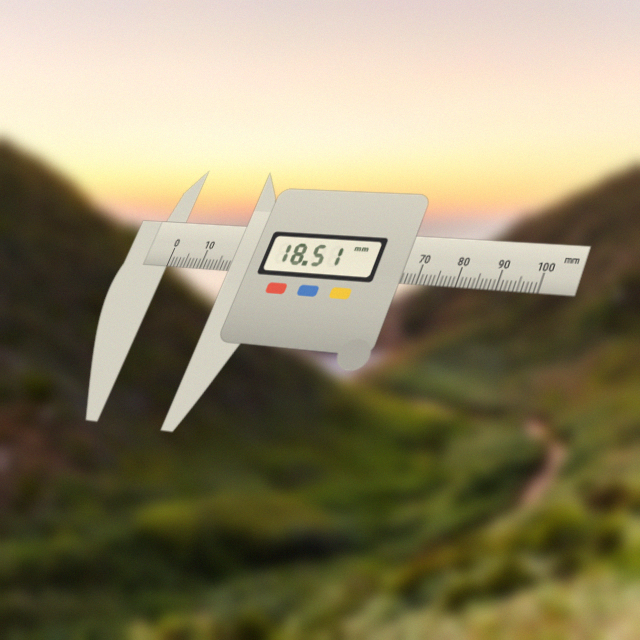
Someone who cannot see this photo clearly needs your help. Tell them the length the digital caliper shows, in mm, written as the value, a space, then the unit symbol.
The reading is 18.51 mm
